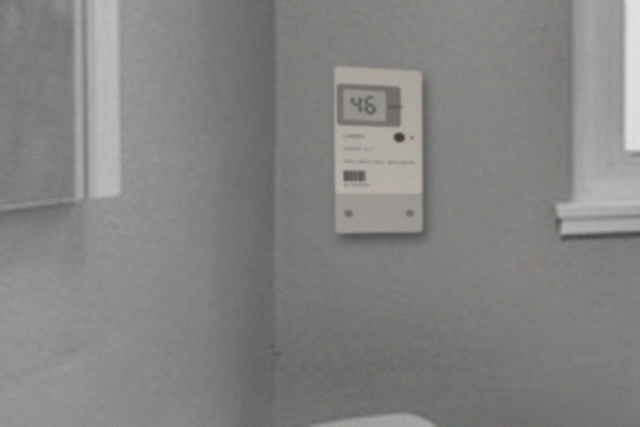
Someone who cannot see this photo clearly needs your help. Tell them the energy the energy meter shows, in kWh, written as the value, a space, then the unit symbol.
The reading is 46 kWh
